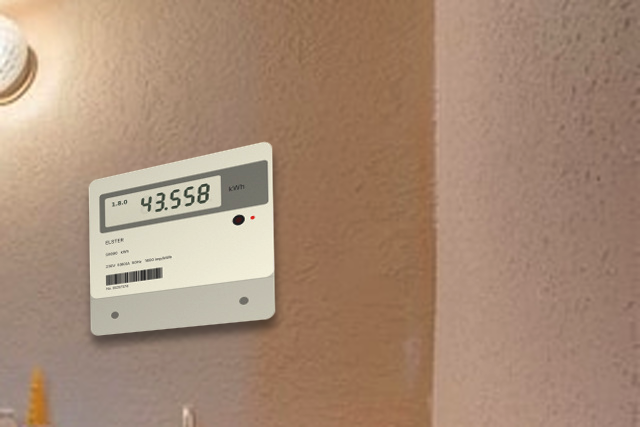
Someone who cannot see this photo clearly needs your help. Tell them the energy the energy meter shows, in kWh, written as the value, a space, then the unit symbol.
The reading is 43.558 kWh
